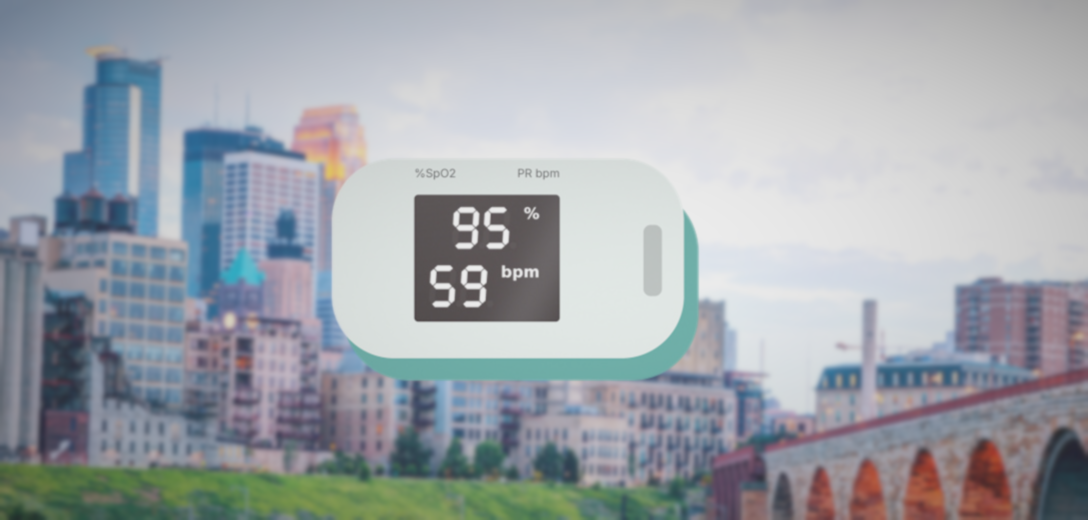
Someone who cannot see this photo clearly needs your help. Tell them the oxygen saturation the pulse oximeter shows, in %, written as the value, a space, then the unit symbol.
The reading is 95 %
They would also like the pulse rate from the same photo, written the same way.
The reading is 59 bpm
